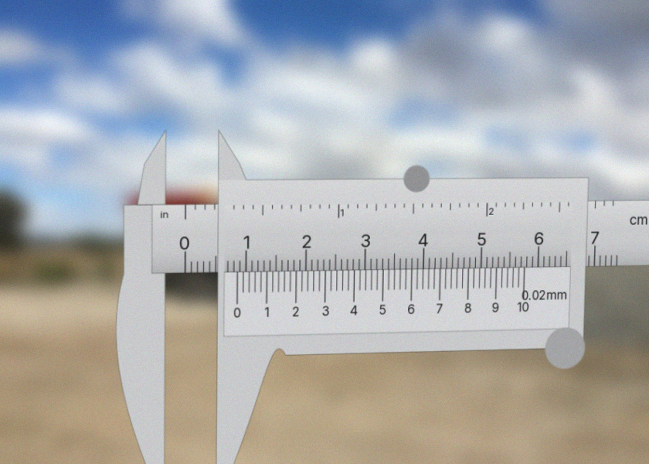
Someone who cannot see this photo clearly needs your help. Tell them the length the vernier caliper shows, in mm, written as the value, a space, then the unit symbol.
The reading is 8.6 mm
